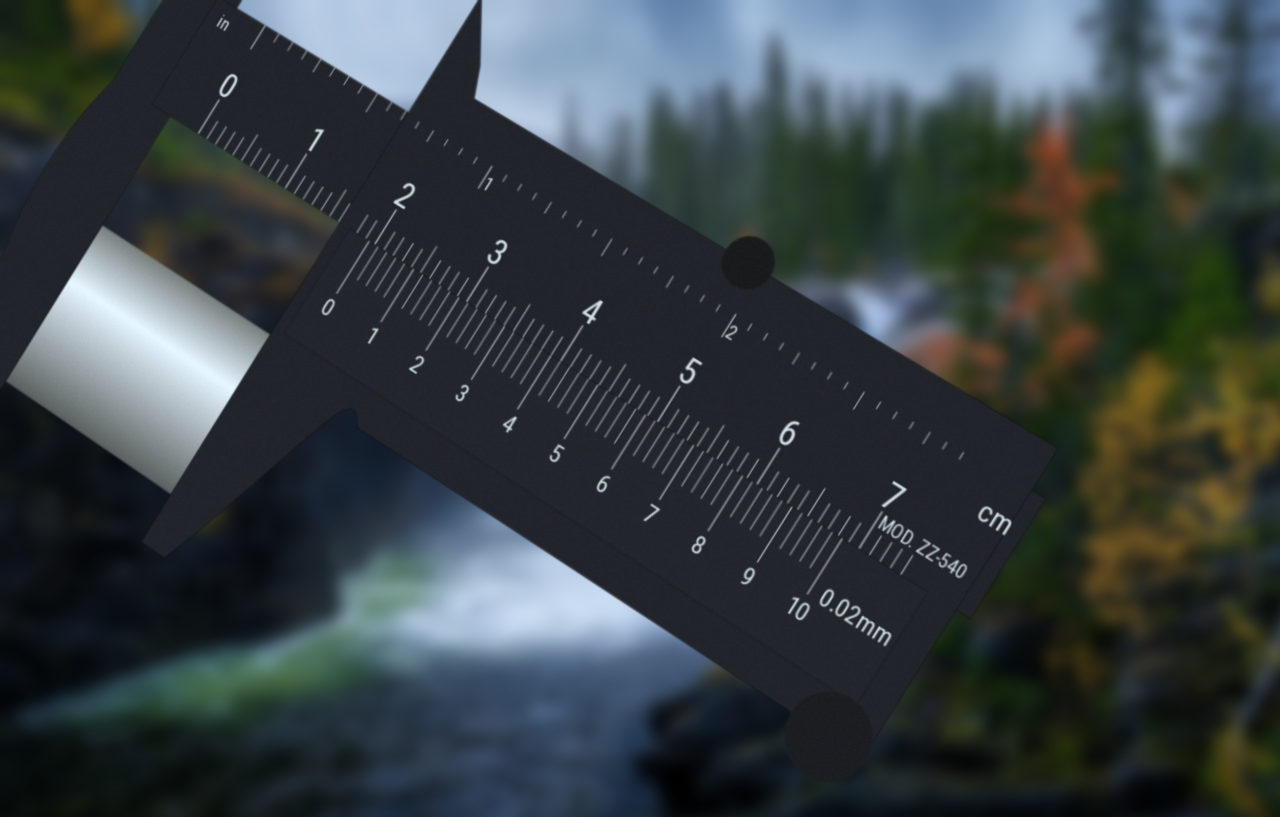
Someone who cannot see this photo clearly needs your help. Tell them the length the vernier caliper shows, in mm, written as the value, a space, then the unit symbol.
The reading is 19.4 mm
